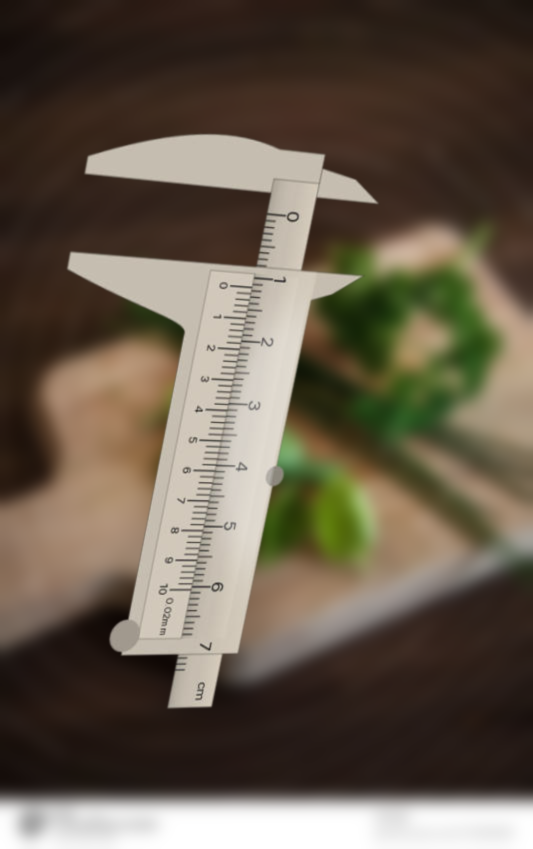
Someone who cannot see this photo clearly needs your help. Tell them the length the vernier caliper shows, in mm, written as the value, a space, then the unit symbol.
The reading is 11.5 mm
